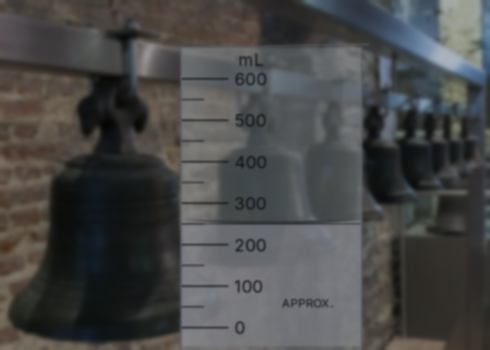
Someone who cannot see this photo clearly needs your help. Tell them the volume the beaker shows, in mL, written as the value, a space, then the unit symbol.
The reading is 250 mL
